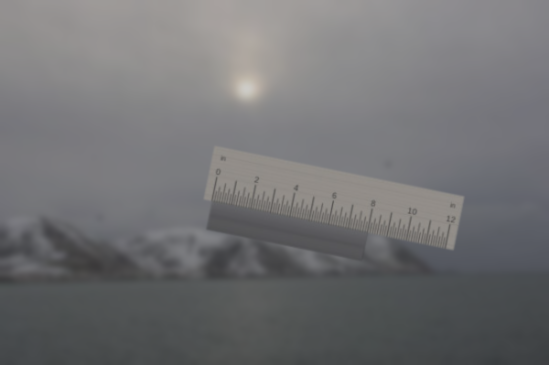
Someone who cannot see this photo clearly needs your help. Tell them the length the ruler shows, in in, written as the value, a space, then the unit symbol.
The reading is 8 in
